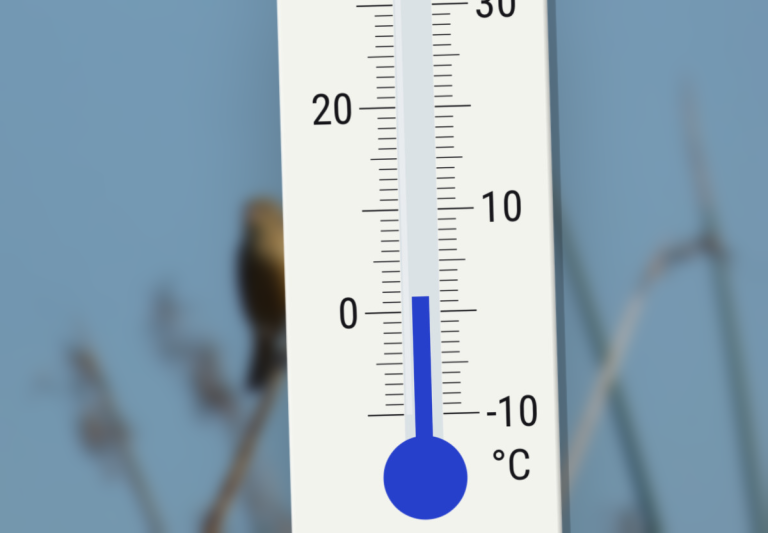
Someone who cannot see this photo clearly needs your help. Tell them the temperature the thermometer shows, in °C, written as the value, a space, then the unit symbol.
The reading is 1.5 °C
